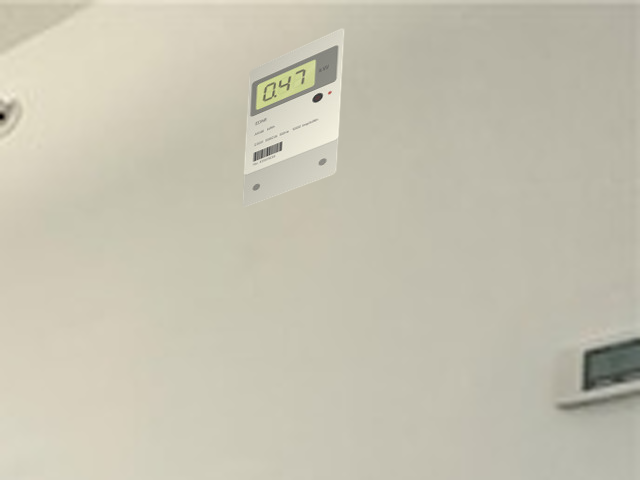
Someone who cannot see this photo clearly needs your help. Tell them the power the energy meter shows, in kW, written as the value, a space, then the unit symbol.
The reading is 0.47 kW
